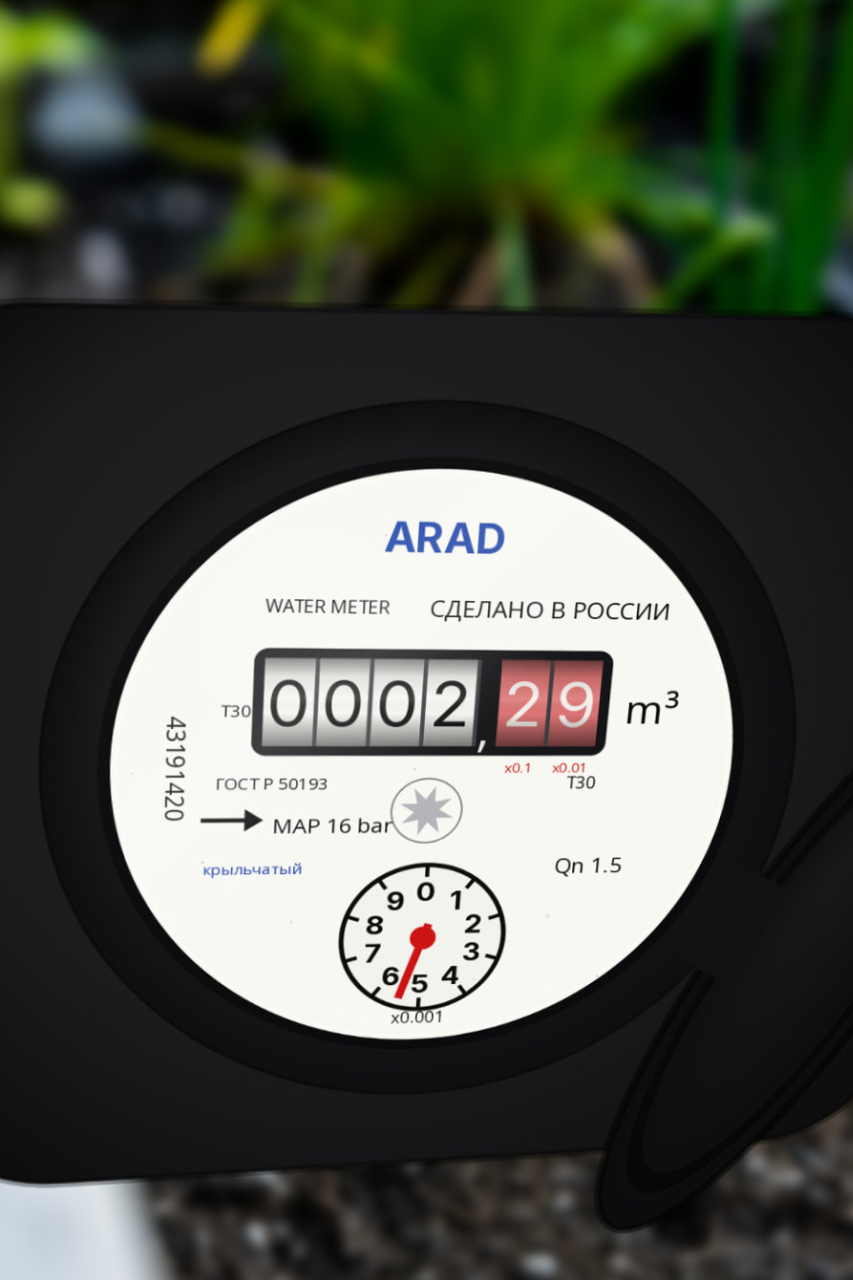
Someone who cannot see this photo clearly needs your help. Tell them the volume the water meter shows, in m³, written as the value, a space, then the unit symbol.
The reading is 2.295 m³
